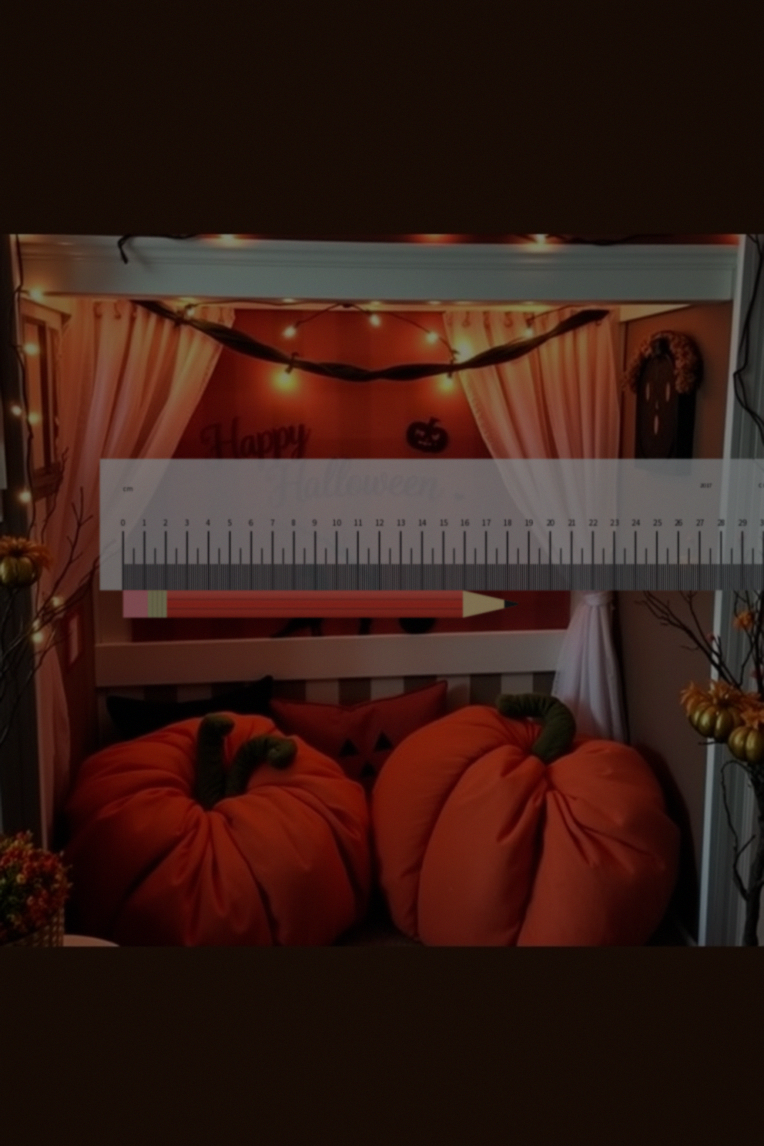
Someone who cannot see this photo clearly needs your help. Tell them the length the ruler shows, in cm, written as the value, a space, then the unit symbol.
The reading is 18.5 cm
